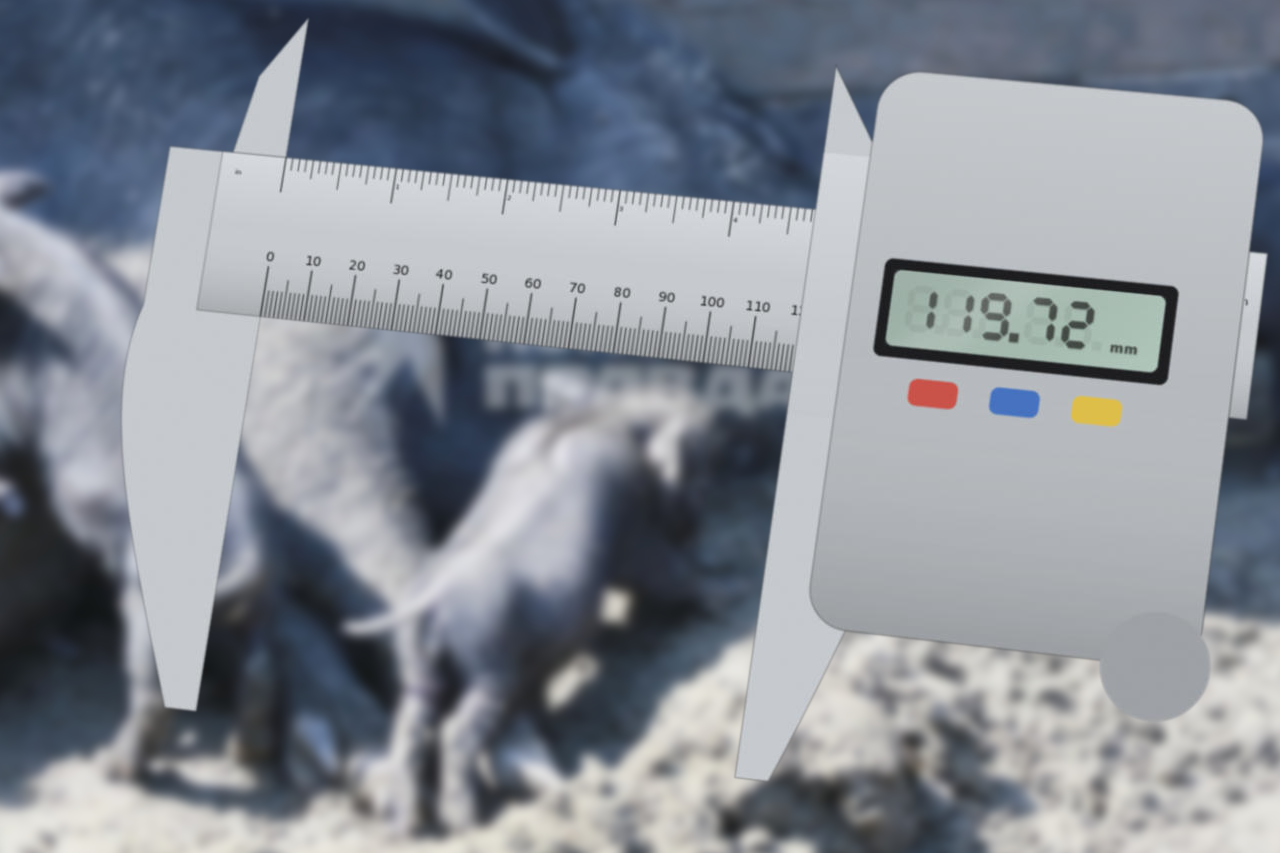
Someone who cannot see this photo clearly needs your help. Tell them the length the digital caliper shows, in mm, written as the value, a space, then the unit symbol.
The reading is 119.72 mm
